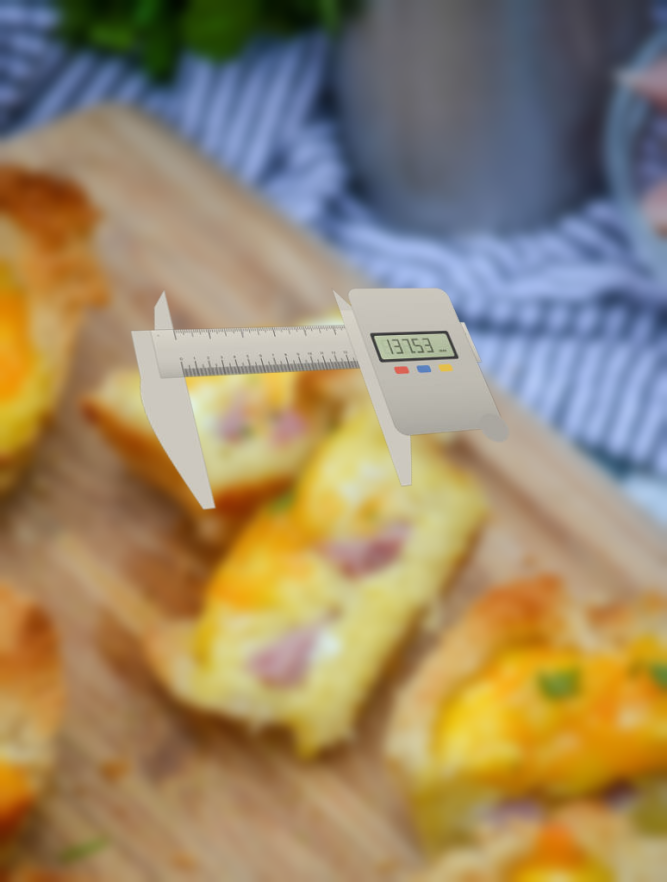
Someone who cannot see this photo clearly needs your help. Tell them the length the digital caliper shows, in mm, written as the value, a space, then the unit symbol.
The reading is 137.53 mm
